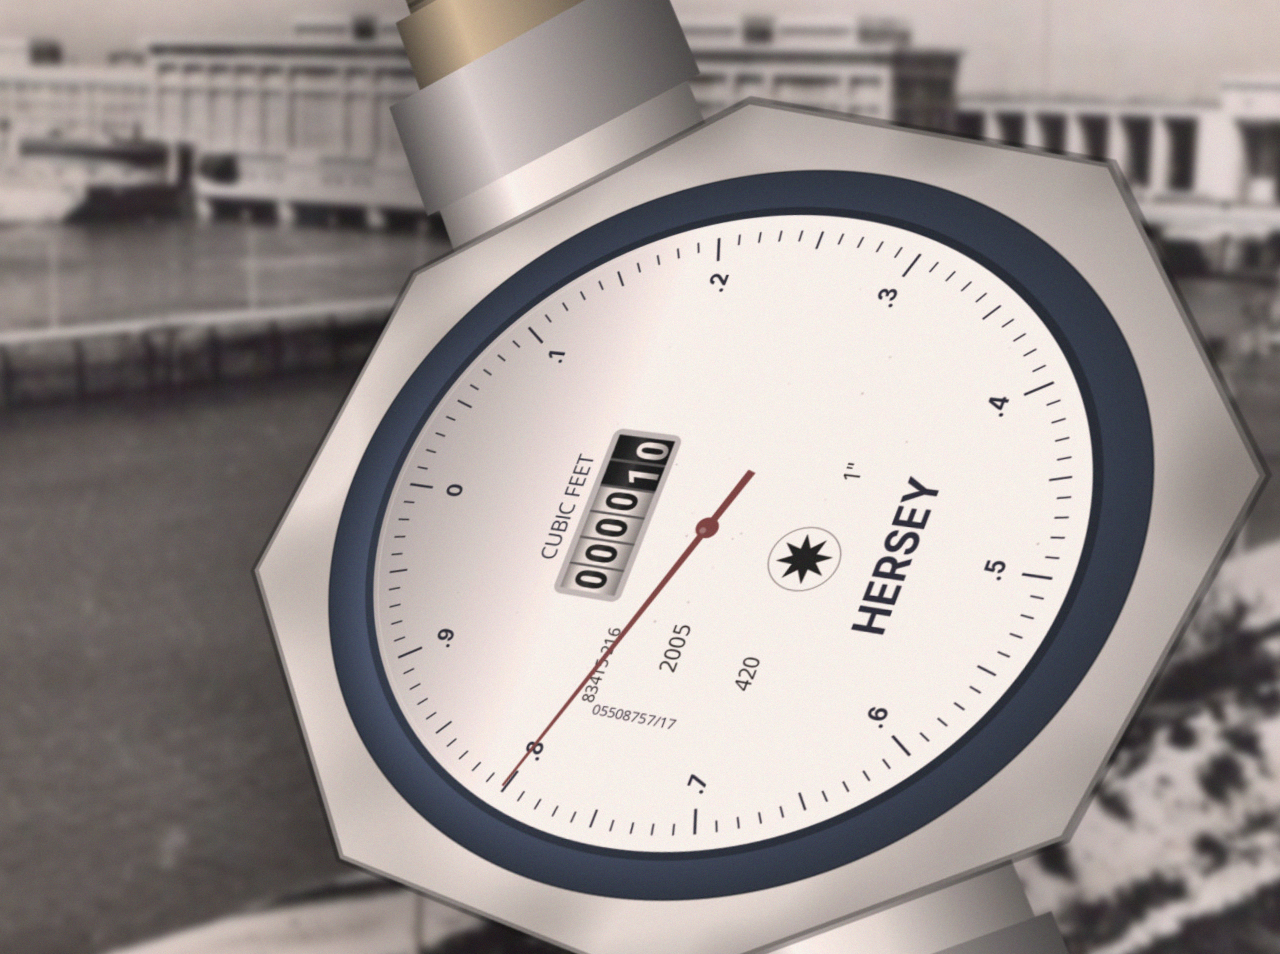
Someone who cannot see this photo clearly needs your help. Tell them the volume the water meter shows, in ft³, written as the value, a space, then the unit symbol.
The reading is 9.80 ft³
